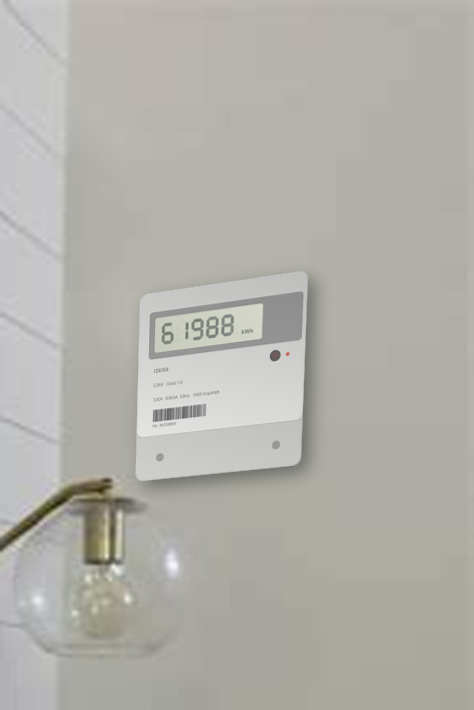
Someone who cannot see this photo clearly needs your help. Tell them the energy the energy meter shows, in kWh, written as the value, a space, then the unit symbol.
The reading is 61988 kWh
